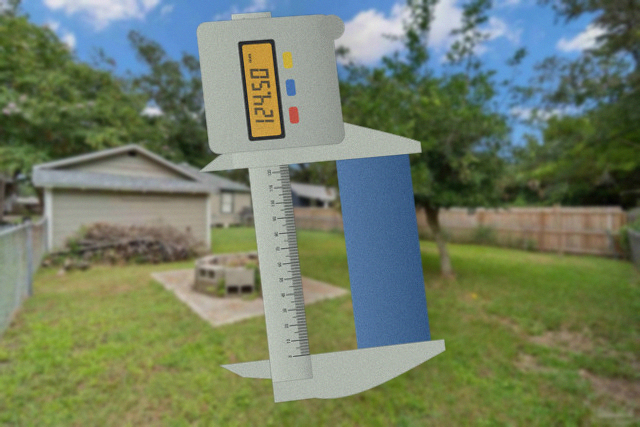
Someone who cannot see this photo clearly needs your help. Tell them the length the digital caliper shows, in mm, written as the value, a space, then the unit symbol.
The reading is 124.50 mm
